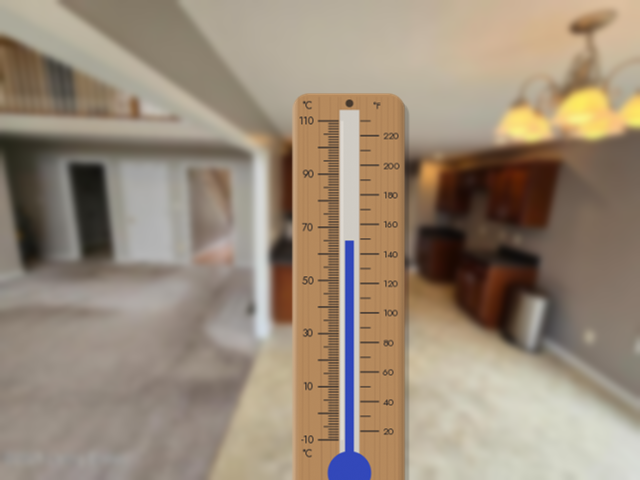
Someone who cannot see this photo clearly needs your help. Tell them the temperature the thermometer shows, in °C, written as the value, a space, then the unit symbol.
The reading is 65 °C
